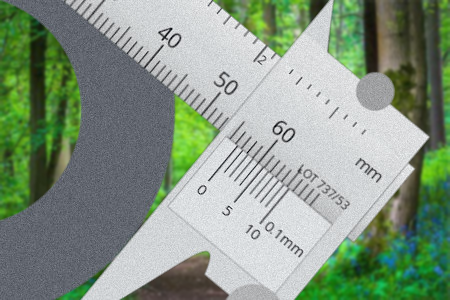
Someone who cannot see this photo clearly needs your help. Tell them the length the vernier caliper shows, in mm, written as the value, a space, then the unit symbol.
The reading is 56.4 mm
